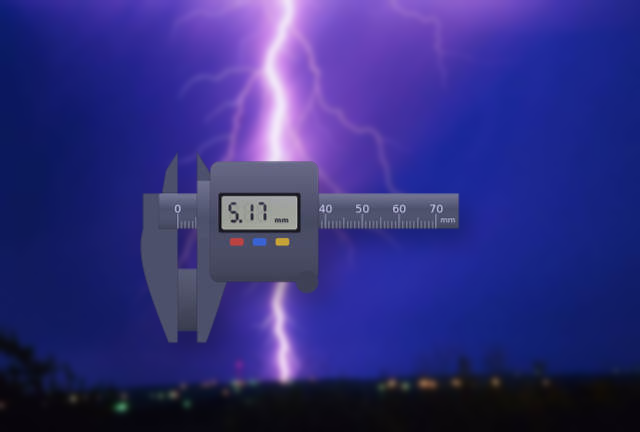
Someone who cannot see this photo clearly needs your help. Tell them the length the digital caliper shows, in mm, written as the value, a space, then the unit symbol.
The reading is 5.17 mm
